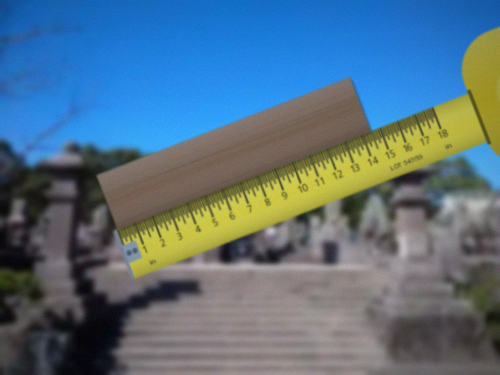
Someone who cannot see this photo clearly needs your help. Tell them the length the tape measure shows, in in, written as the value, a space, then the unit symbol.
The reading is 14.5 in
